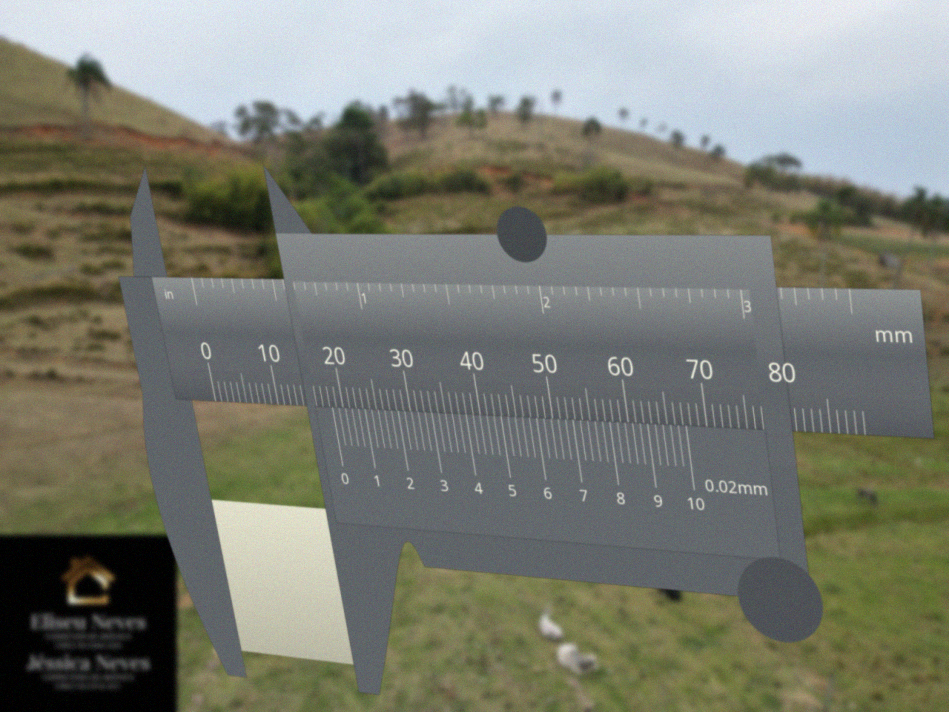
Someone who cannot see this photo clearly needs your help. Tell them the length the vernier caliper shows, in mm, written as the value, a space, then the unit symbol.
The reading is 18.4 mm
